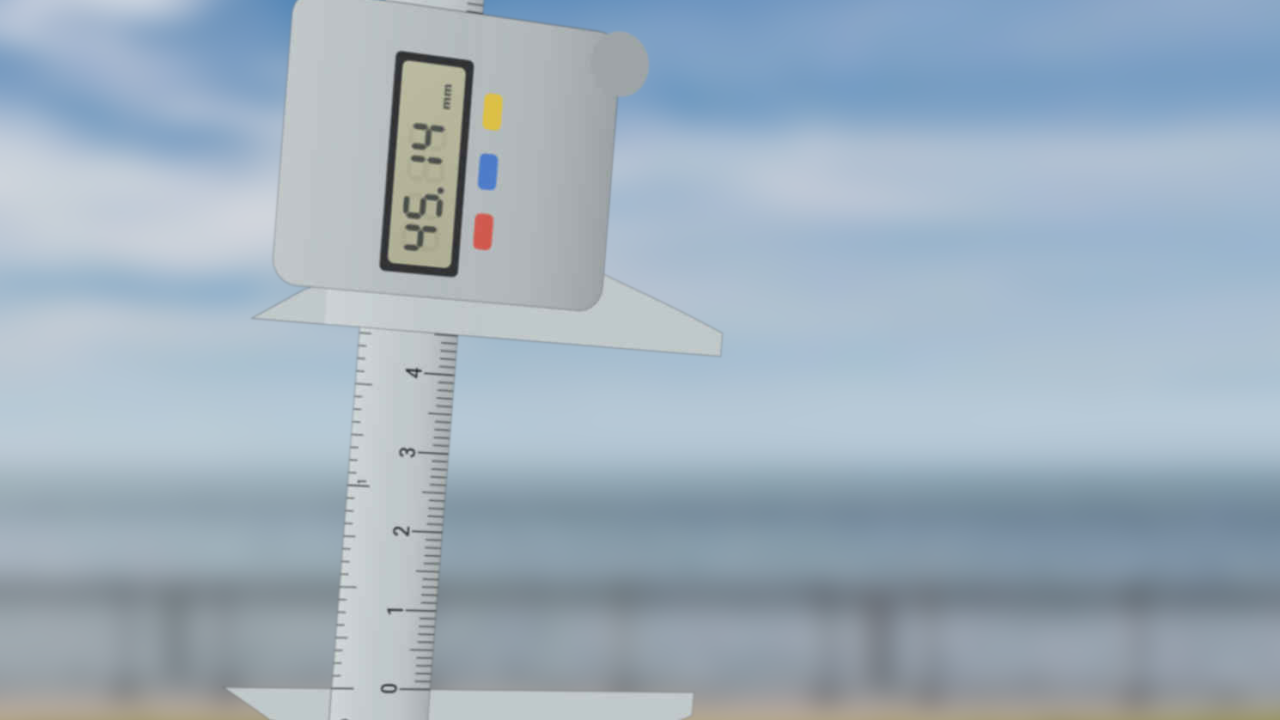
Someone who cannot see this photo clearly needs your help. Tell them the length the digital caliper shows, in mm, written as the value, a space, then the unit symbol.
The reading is 45.14 mm
